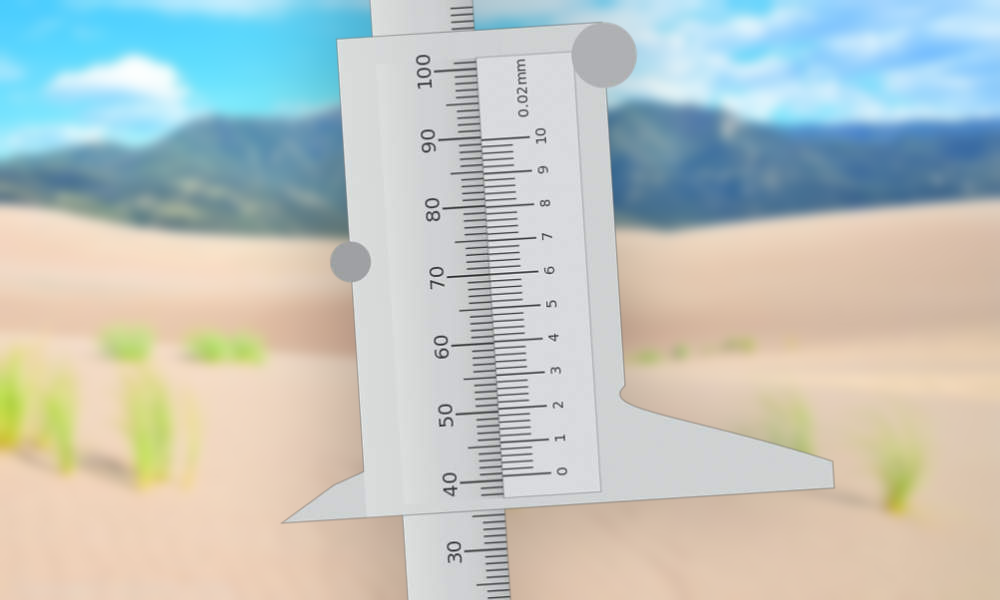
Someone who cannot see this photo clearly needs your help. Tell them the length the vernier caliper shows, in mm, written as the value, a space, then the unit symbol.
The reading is 40.6 mm
